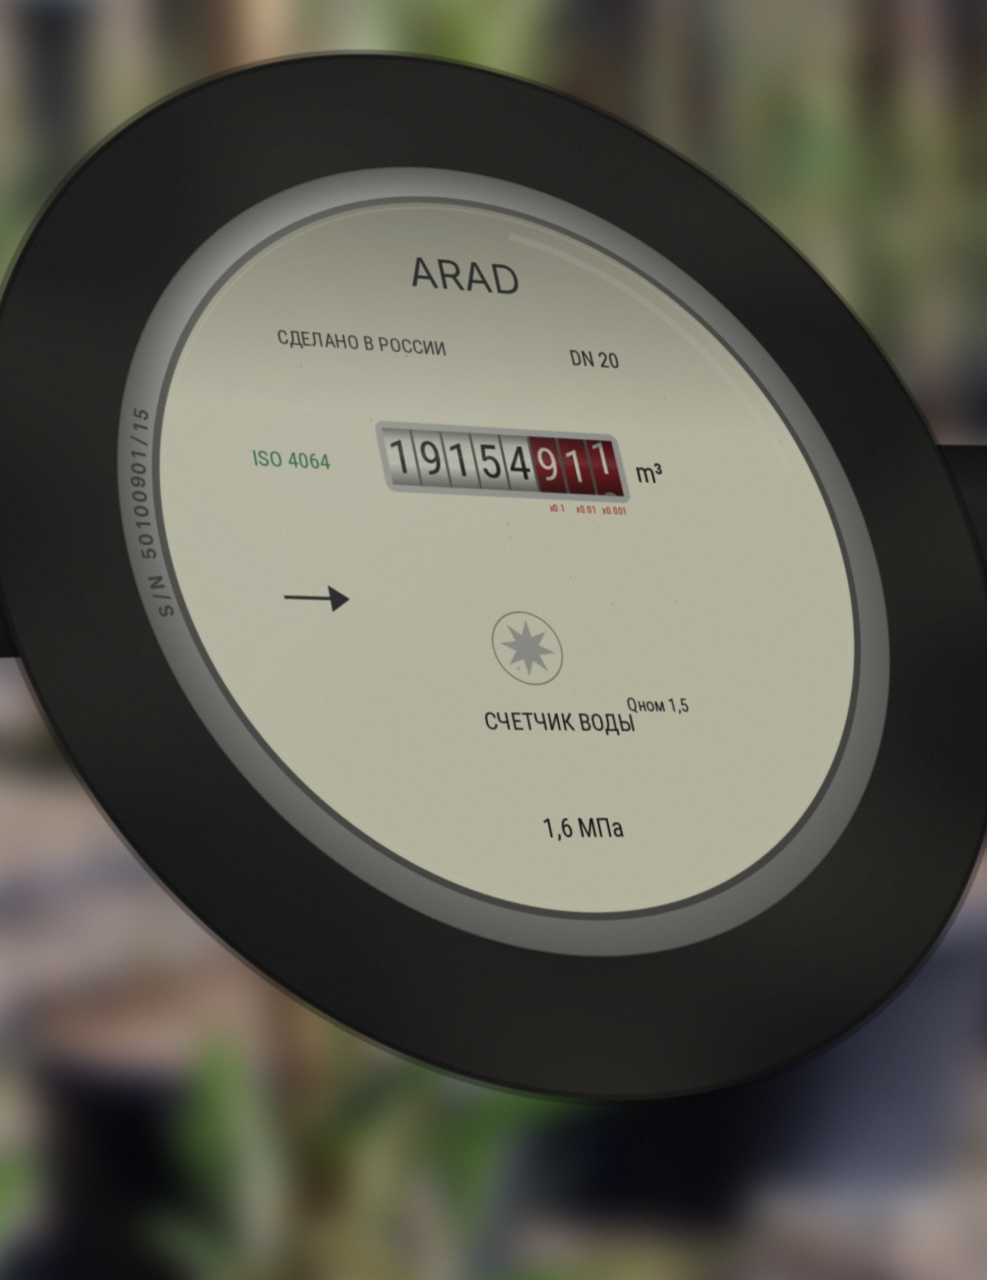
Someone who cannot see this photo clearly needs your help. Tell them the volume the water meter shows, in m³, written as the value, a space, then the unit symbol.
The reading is 19154.911 m³
